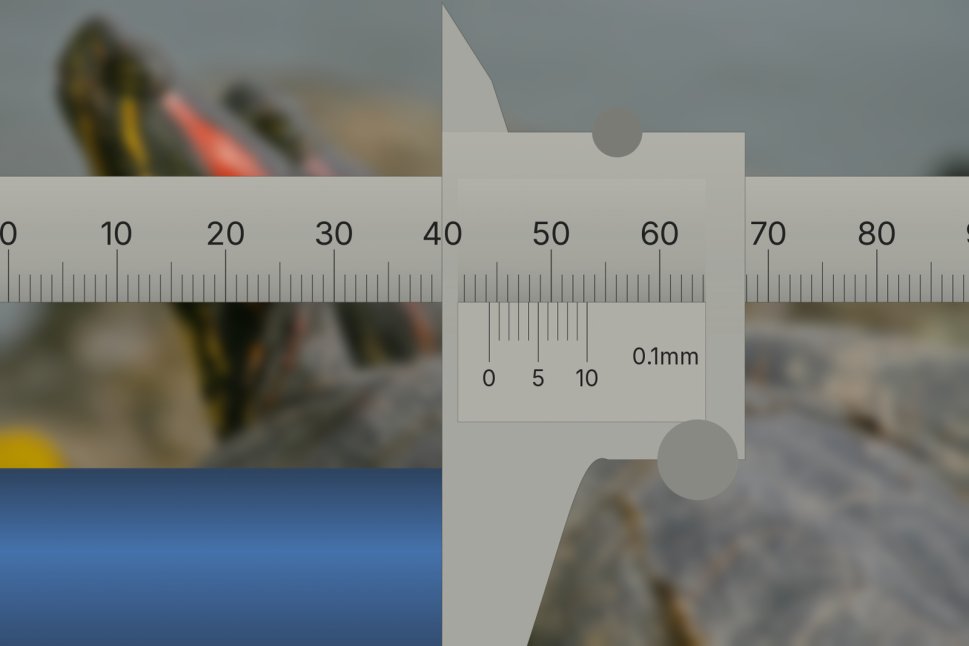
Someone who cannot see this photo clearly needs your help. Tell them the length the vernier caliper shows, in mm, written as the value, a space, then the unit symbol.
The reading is 44.3 mm
